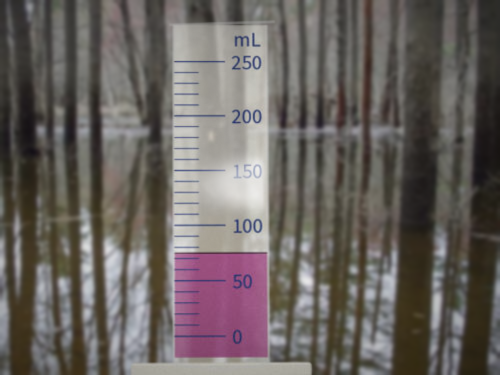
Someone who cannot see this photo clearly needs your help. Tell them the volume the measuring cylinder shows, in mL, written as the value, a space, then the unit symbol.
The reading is 75 mL
